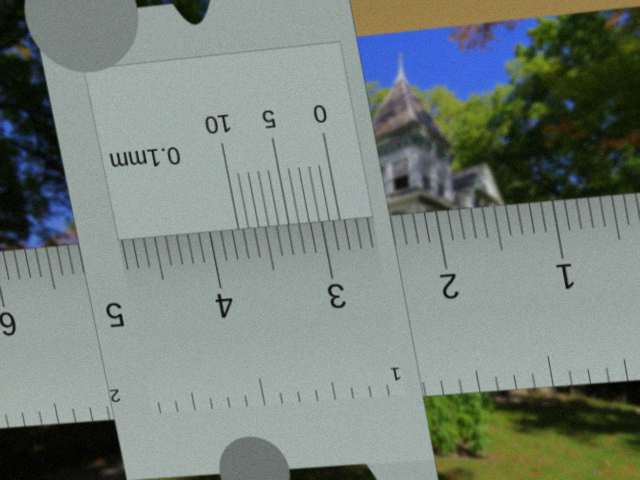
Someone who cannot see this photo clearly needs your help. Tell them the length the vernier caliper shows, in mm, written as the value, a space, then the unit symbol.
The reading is 28.4 mm
